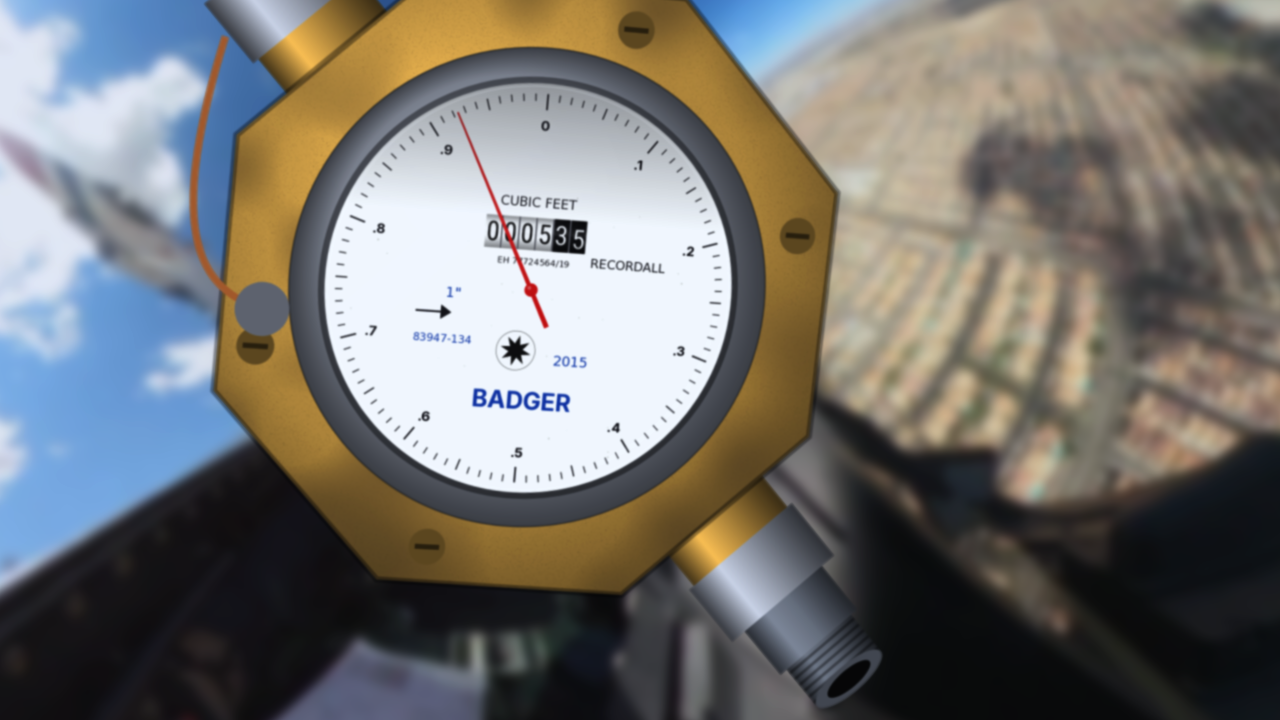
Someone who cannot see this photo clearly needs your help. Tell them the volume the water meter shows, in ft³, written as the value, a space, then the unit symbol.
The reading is 534.92 ft³
